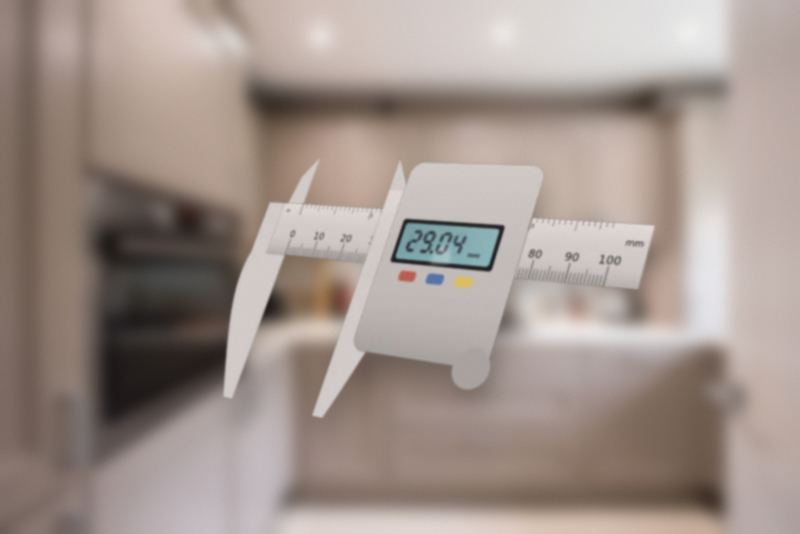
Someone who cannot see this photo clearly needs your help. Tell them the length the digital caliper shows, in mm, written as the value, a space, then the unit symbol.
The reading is 29.04 mm
